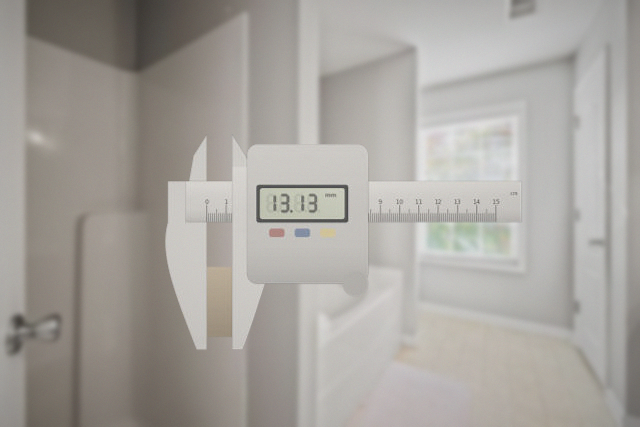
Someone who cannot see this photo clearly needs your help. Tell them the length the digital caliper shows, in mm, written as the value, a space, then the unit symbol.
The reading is 13.13 mm
